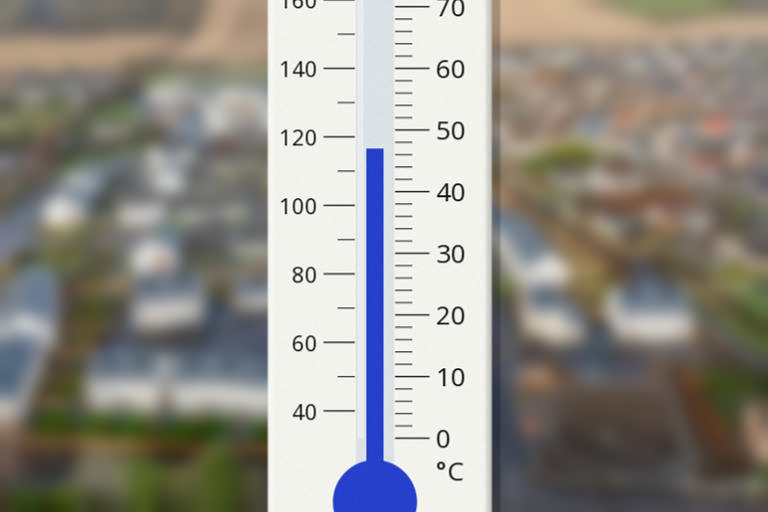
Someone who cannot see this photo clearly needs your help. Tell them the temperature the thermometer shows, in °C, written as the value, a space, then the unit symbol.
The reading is 47 °C
